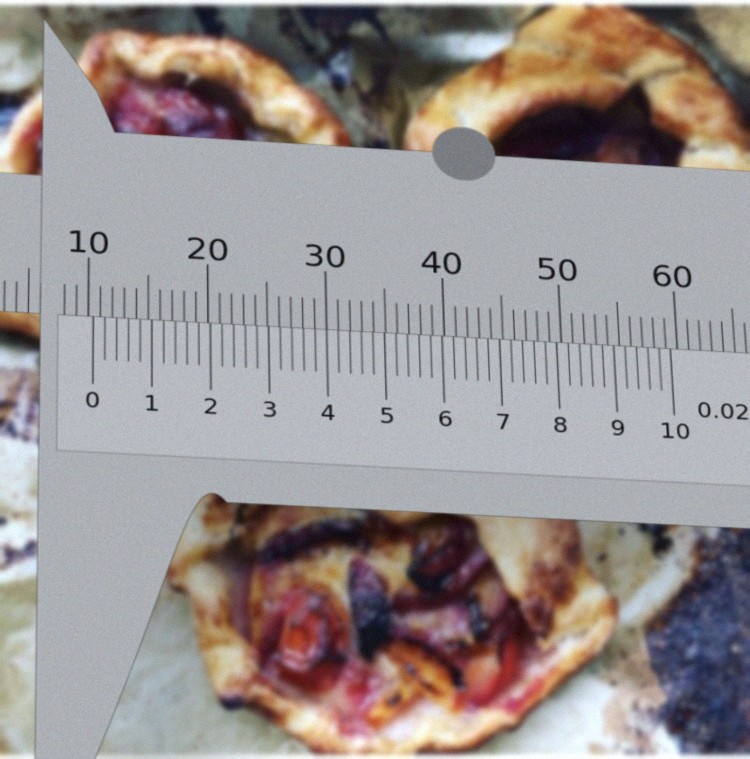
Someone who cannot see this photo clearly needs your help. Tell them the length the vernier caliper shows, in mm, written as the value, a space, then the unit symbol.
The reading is 10.4 mm
